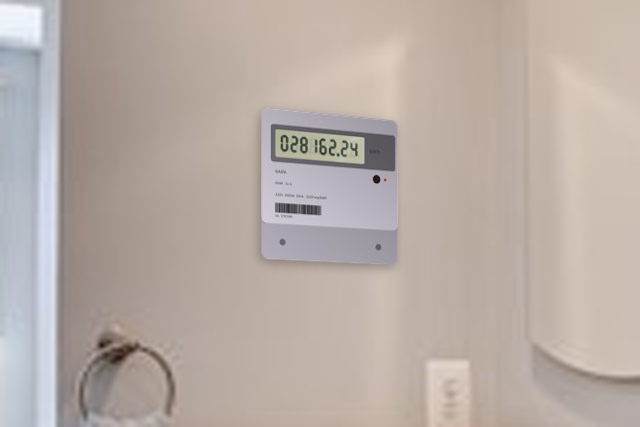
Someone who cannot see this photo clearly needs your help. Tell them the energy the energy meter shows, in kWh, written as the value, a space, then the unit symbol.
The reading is 28162.24 kWh
